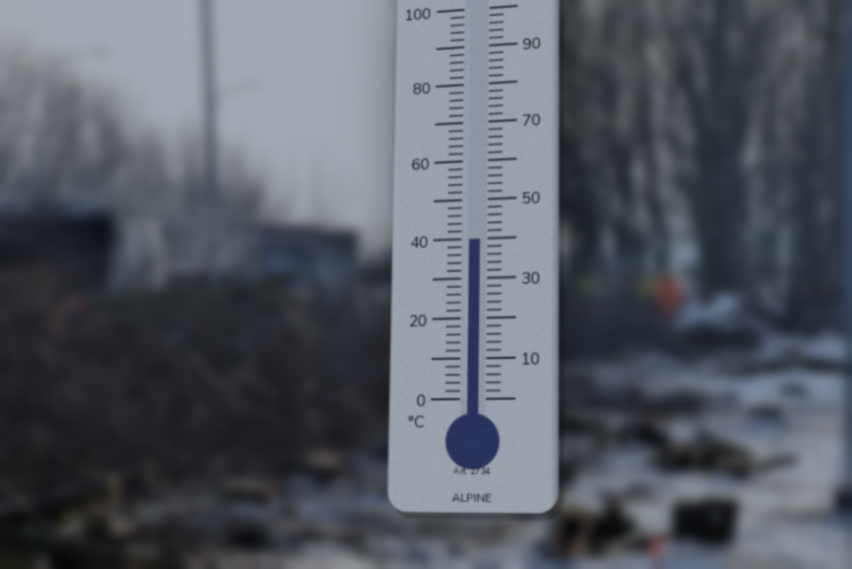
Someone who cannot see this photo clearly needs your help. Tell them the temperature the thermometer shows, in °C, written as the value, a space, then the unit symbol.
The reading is 40 °C
